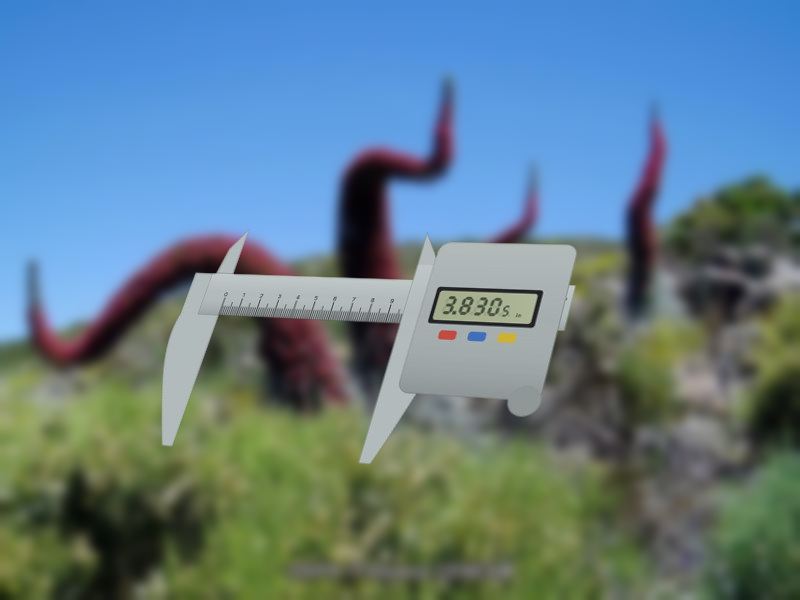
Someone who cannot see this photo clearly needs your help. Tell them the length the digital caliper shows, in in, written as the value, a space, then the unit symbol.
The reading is 3.8305 in
